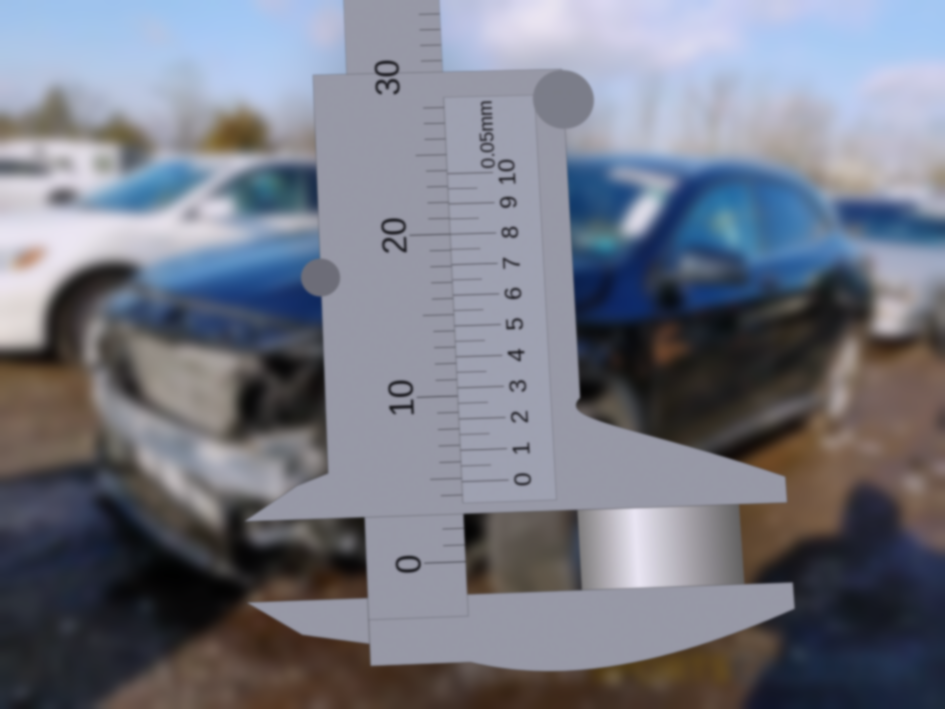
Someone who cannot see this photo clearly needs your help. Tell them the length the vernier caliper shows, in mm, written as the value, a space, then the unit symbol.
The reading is 4.8 mm
